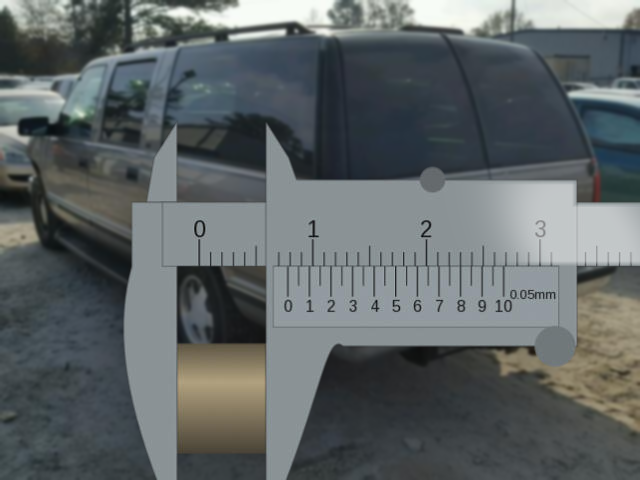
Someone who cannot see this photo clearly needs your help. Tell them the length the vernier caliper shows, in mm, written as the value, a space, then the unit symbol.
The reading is 7.8 mm
